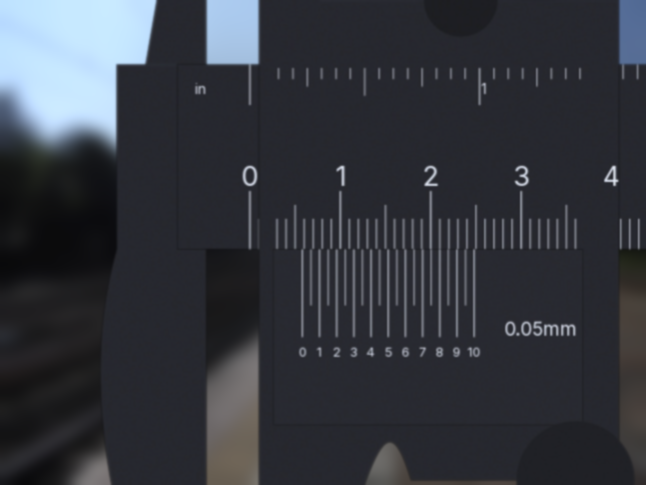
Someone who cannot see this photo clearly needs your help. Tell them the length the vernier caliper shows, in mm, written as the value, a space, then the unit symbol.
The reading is 5.8 mm
